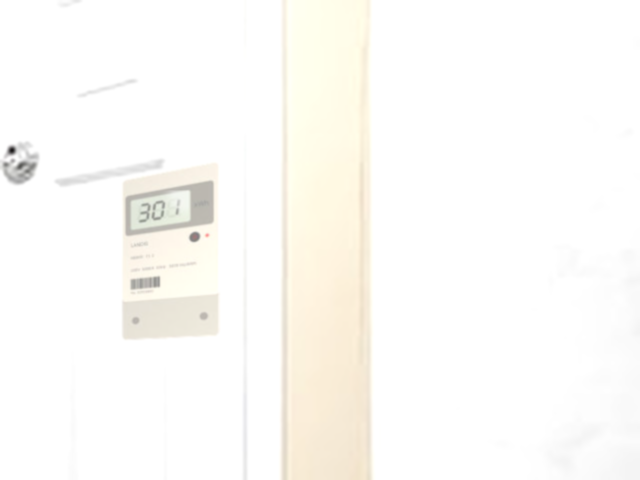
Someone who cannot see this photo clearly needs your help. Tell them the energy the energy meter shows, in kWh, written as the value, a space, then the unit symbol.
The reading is 301 kWh
